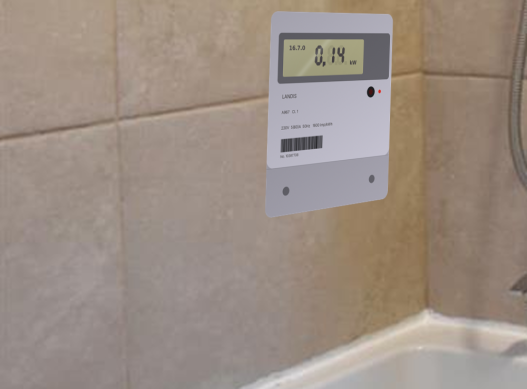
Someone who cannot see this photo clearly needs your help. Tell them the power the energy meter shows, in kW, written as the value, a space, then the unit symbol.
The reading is 0.14 kW
